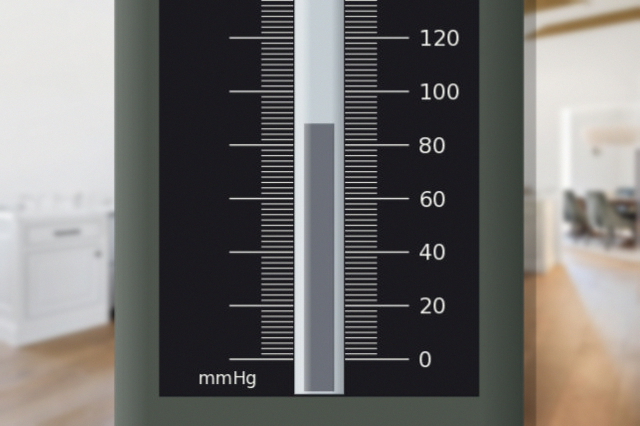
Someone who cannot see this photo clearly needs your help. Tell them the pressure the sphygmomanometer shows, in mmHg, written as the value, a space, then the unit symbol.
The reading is 88 mmHg
